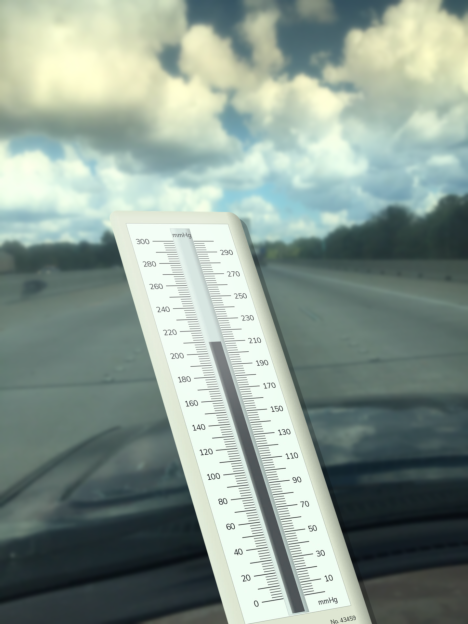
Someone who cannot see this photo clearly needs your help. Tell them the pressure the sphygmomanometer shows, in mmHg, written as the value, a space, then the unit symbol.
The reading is 210 mmHg
